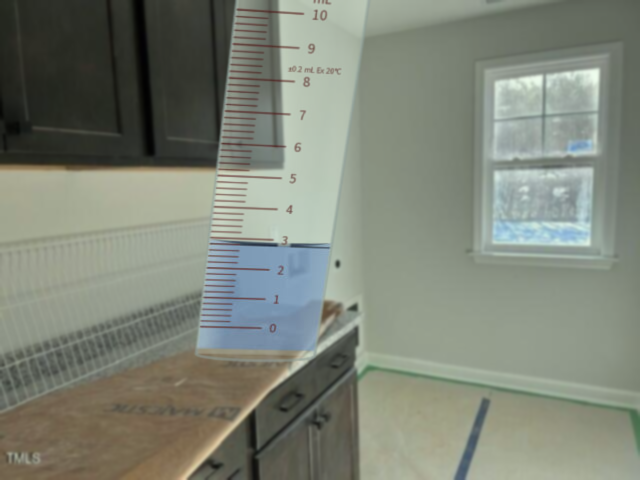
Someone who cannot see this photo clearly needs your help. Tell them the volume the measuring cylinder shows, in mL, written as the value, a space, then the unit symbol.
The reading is 2.8 mL
